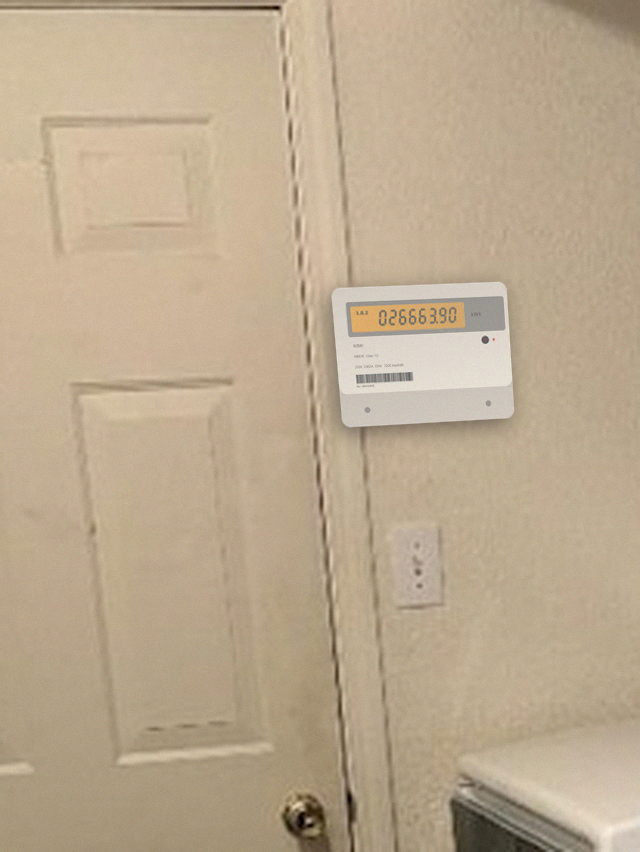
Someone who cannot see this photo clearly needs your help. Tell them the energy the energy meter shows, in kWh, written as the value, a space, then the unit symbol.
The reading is 26663.90 kWh
